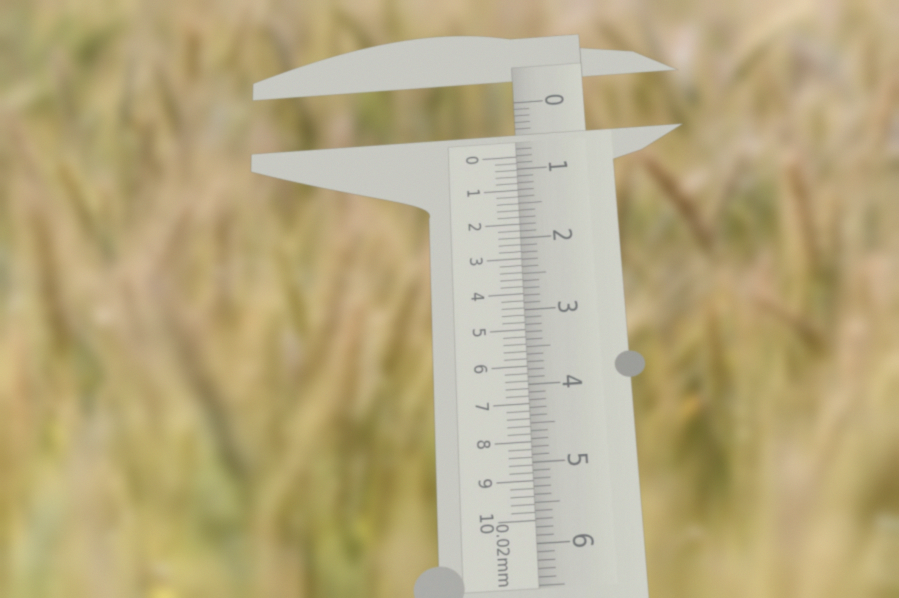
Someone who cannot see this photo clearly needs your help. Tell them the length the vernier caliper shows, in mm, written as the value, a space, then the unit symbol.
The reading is 8.2 mm
